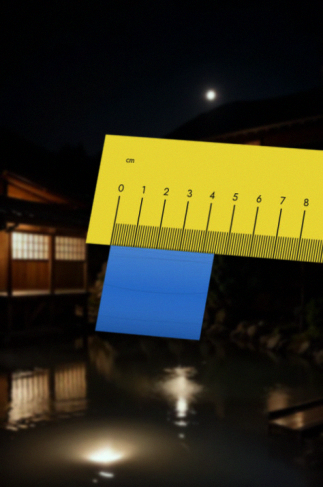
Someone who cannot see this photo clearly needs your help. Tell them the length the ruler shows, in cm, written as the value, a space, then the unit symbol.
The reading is 4.5 cm
